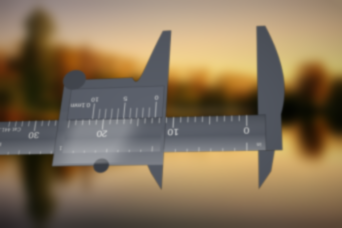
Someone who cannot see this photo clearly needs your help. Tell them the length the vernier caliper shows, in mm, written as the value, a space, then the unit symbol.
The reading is 12.6 mm
